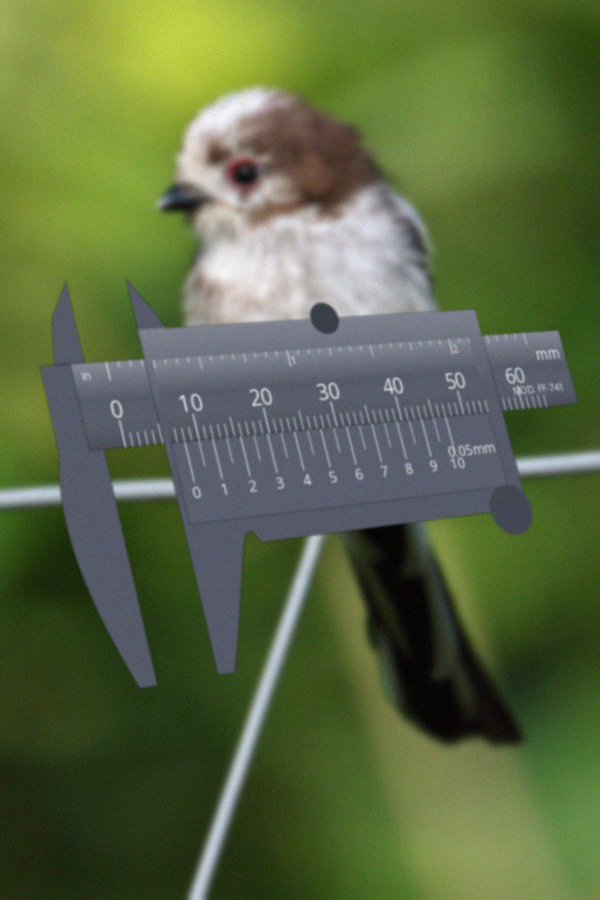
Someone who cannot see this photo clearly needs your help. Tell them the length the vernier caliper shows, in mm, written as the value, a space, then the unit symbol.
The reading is 8.0 mm
